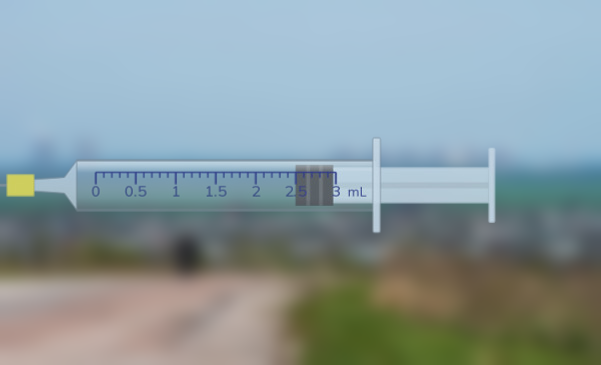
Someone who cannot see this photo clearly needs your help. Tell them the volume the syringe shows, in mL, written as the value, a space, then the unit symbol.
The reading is 2.5 mL
